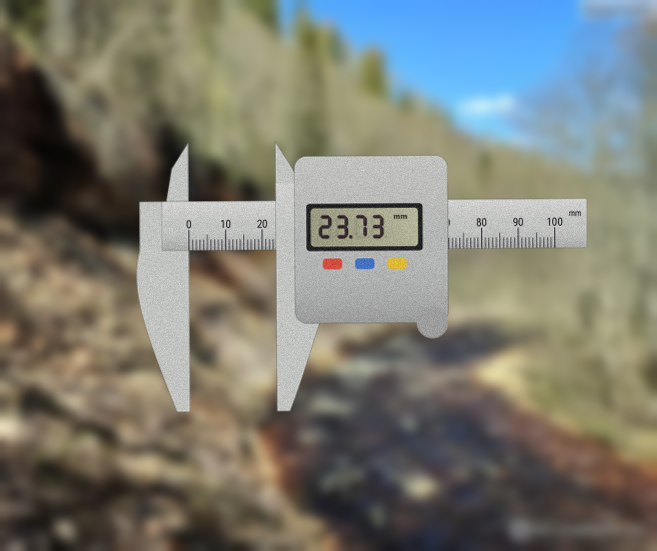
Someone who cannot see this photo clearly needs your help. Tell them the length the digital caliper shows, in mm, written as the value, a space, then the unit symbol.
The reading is 23.73 mm
